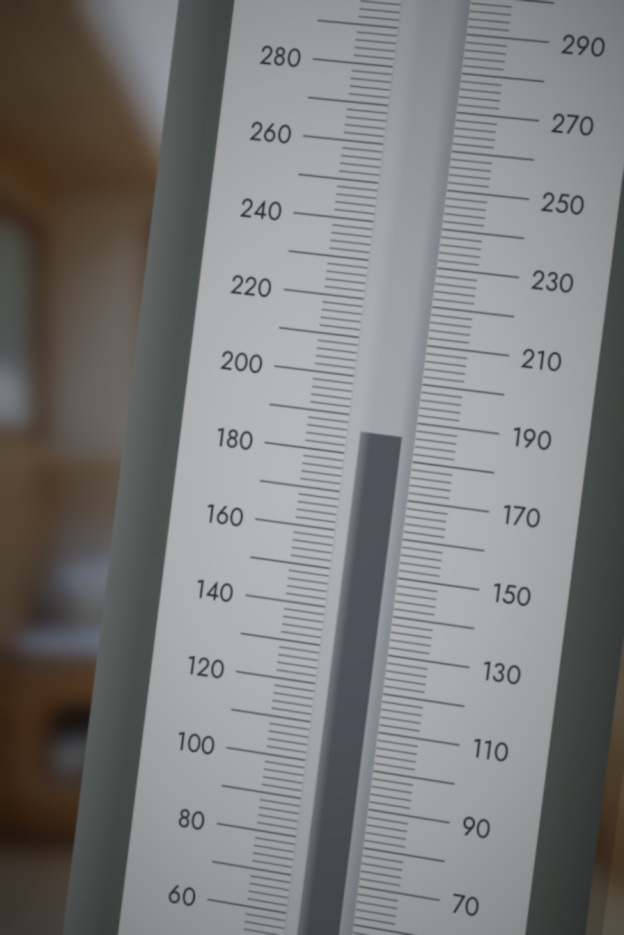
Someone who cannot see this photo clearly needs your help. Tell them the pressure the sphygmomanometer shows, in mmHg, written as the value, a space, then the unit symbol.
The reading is 186 mmHg
